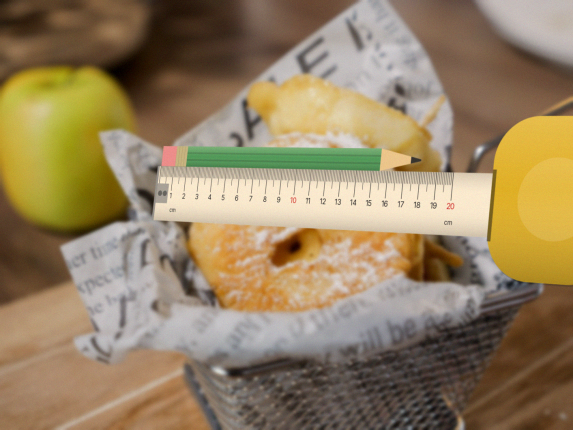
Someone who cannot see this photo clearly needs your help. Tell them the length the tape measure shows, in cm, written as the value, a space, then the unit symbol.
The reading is 18 cm
